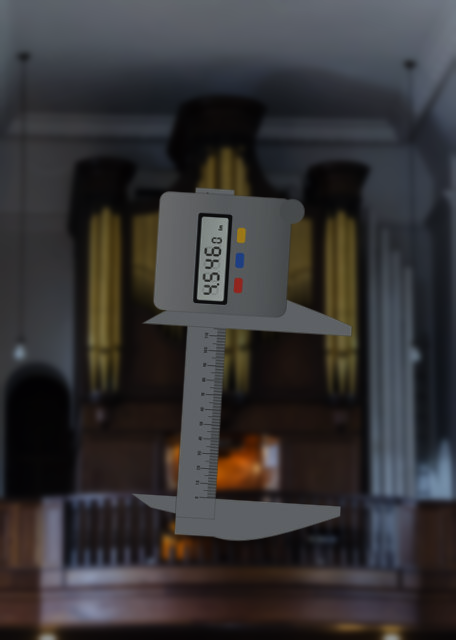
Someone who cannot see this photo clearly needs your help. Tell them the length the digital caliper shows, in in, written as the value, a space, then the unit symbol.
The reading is 4.5460 in
